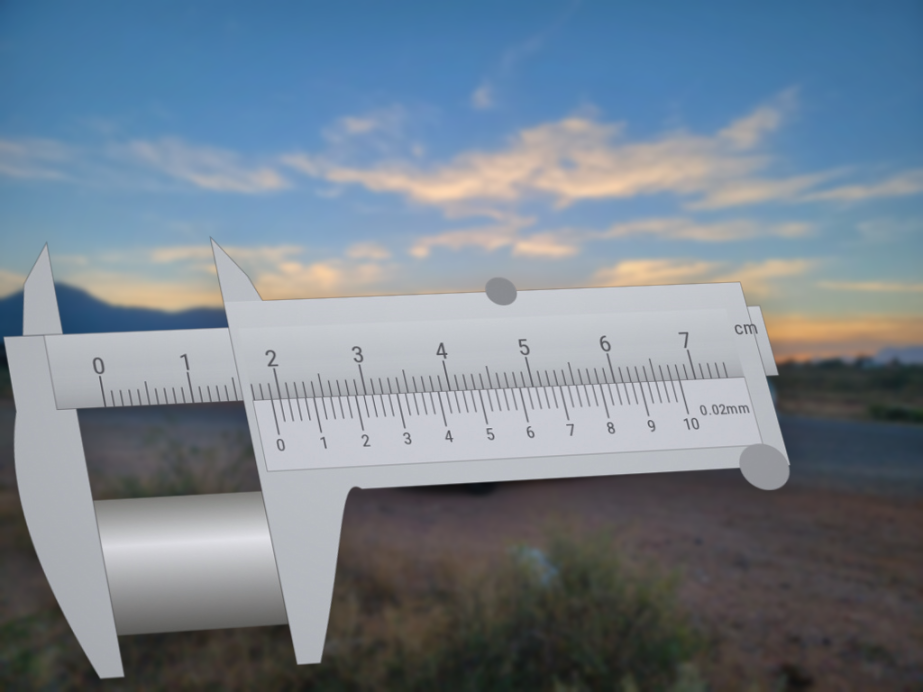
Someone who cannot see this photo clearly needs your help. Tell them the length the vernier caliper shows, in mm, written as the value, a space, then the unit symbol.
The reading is 19.0 mm
